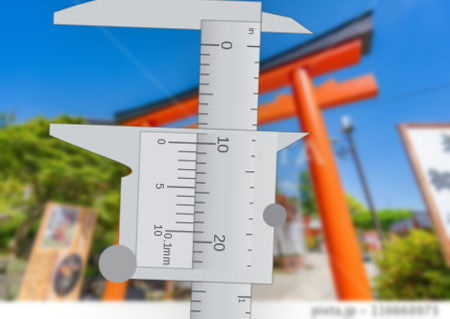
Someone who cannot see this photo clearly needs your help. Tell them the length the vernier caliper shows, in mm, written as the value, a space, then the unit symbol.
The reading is 10.0 mm
